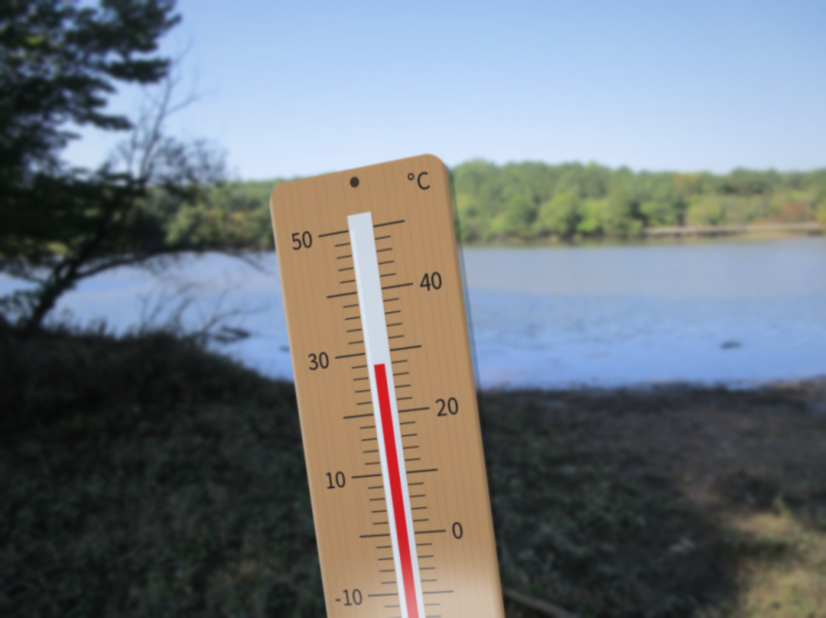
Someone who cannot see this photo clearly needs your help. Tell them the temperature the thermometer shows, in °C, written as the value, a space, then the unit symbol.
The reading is 28 °C
